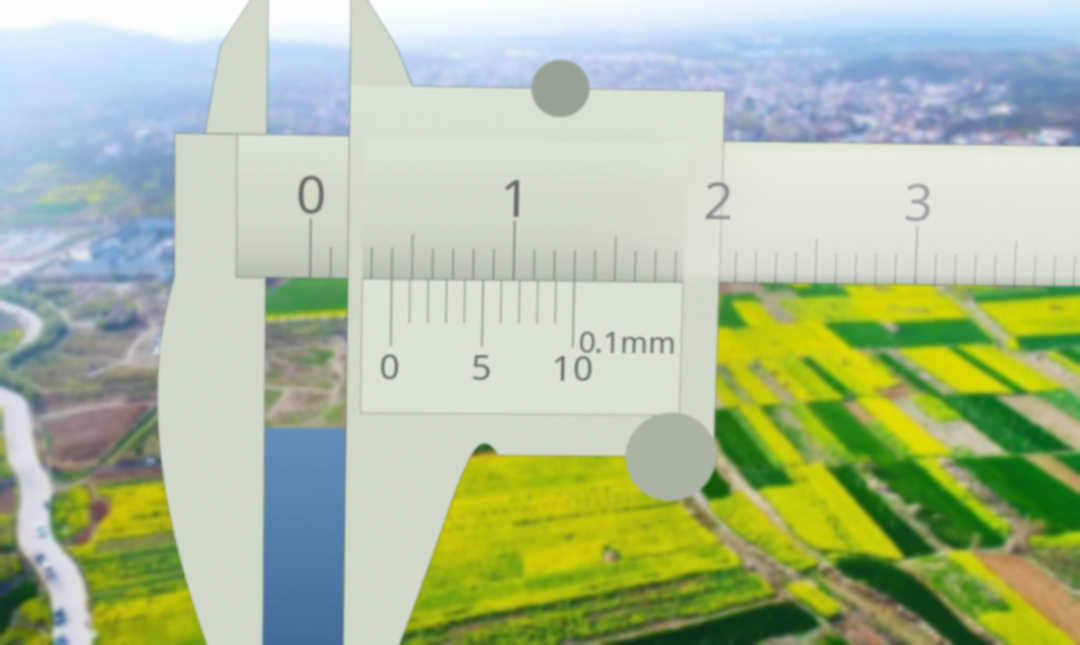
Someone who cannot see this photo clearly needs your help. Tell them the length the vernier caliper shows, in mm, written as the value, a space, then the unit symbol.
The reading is 4.0 mm
